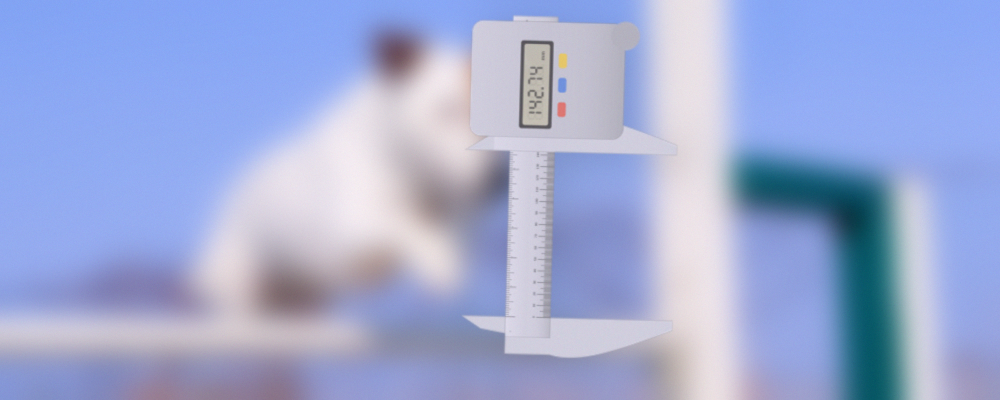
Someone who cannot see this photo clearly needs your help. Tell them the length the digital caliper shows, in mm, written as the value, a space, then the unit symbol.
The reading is 142.74 mm
